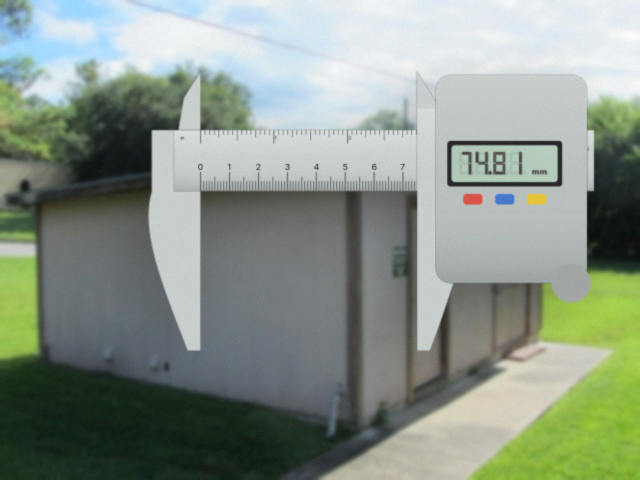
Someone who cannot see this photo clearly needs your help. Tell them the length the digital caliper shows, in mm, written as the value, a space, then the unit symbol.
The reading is 74.81 mm
